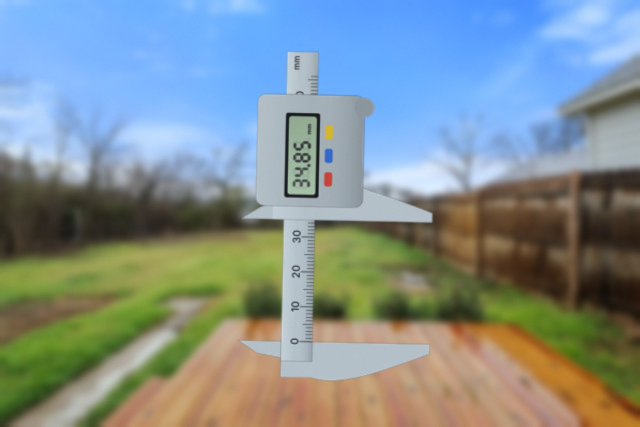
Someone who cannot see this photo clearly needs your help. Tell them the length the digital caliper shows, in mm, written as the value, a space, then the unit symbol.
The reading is 34.85 mm
